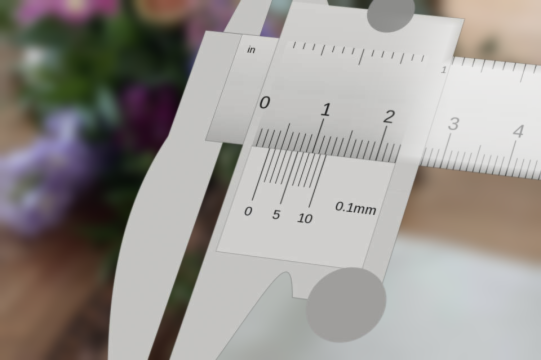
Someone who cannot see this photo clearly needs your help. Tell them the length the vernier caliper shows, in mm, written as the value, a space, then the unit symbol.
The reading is 3.2 mm
